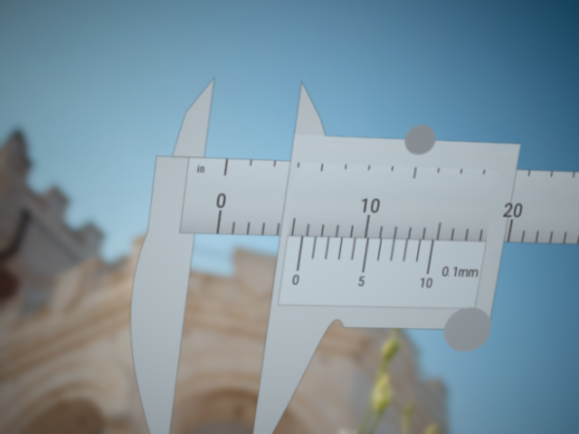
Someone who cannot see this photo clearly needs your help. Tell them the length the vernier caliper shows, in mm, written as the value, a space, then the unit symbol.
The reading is 5.7 mm
